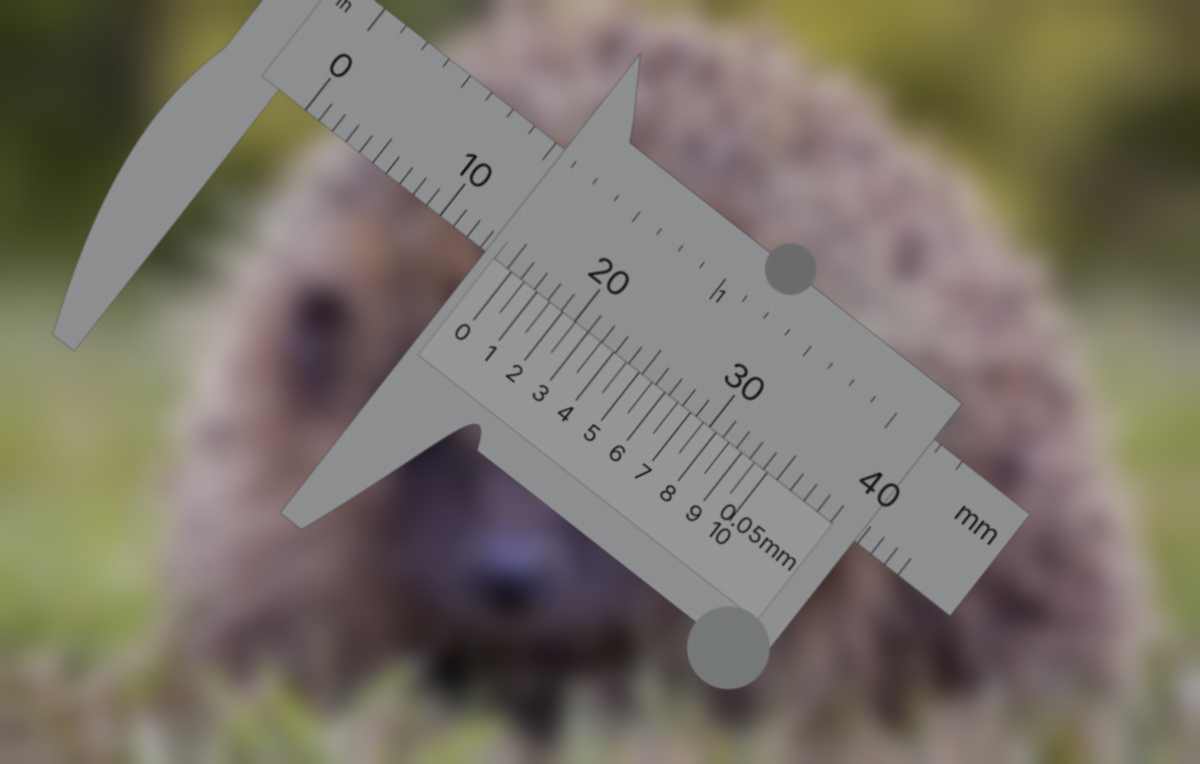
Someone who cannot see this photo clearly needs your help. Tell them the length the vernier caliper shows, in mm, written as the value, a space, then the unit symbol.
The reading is 15.3 mm
